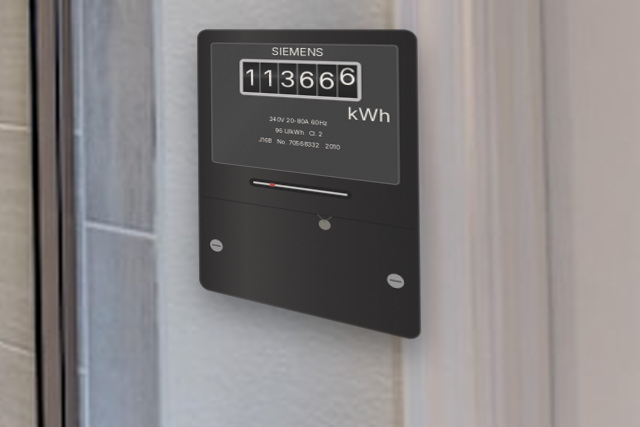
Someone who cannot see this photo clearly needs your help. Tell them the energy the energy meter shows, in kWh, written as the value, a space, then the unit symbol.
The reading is 113666 kWh
